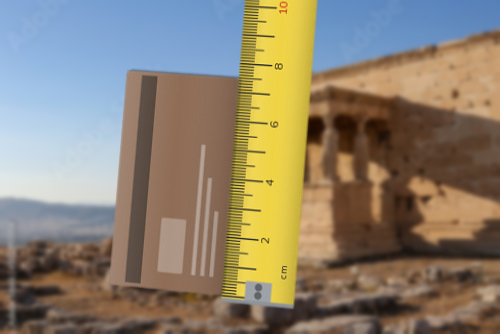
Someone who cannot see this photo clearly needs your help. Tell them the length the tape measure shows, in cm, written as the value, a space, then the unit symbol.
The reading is 7.5 cm
